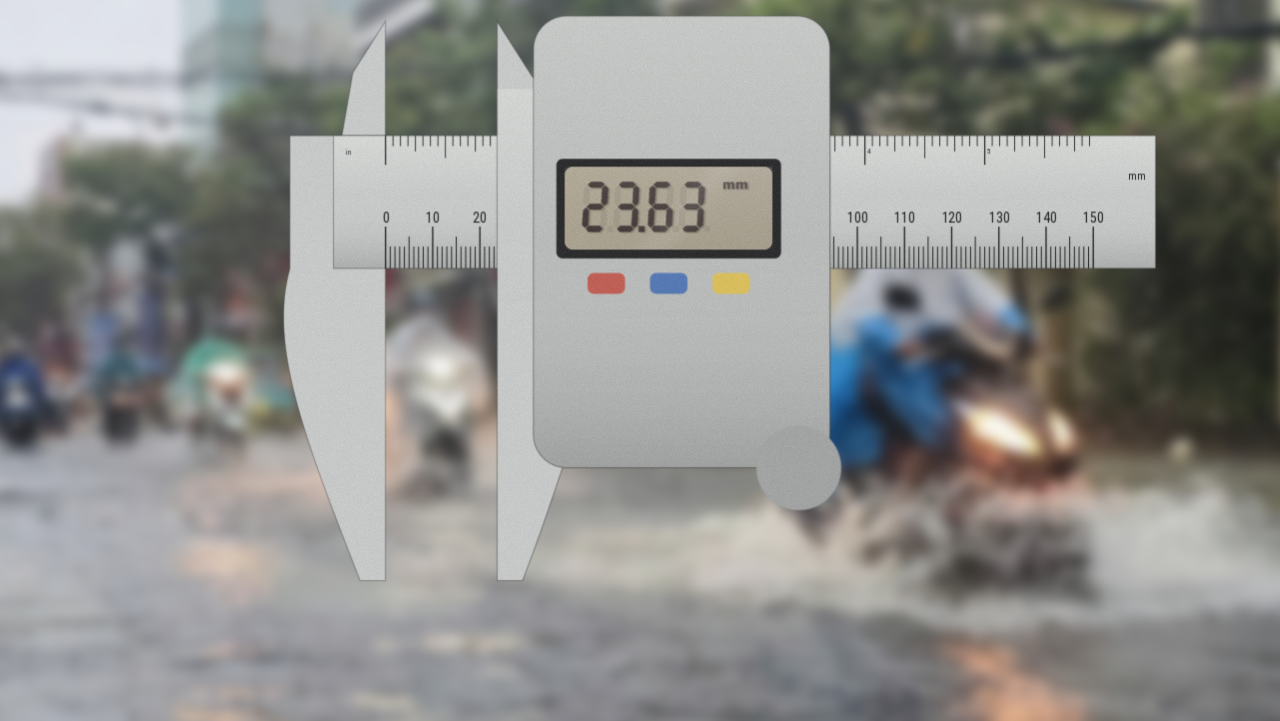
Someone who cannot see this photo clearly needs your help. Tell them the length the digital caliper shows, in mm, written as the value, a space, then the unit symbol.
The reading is 23.63 mm
